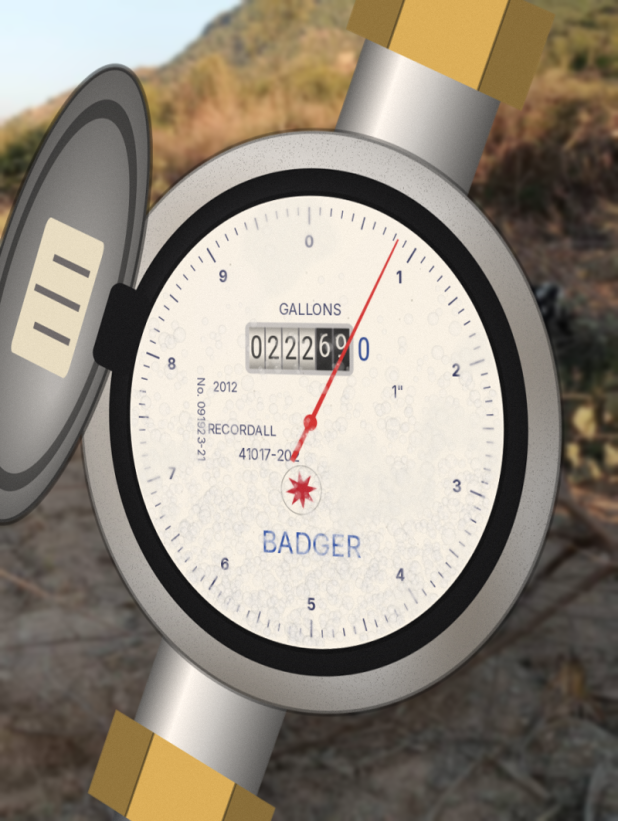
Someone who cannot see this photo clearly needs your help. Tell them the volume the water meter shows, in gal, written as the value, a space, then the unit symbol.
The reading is 222690.8 gal
